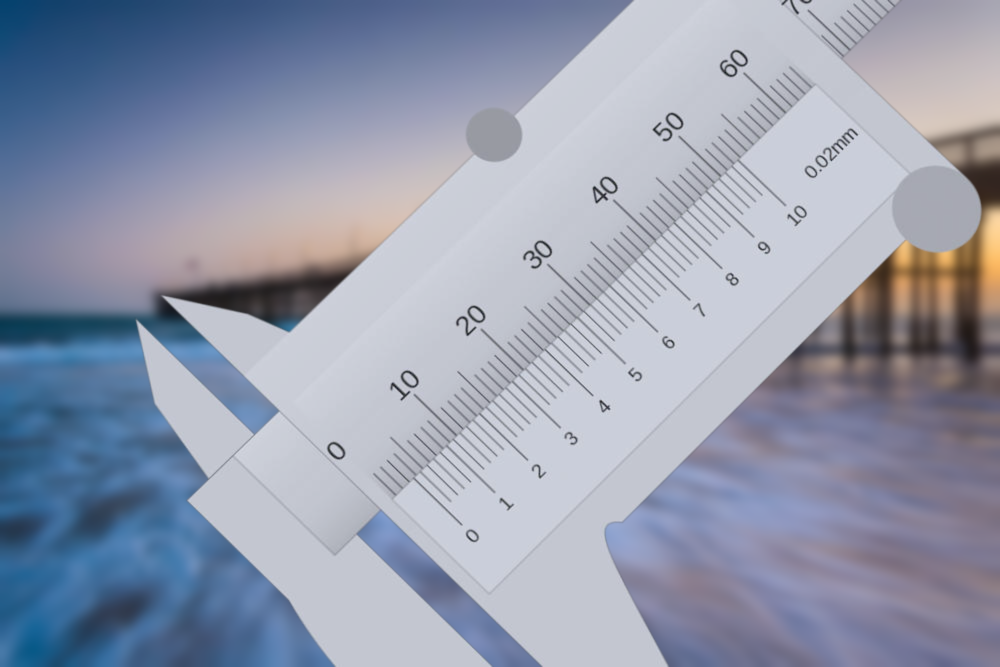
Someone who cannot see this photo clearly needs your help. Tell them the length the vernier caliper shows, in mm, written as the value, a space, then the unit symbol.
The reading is 3.6 mm
